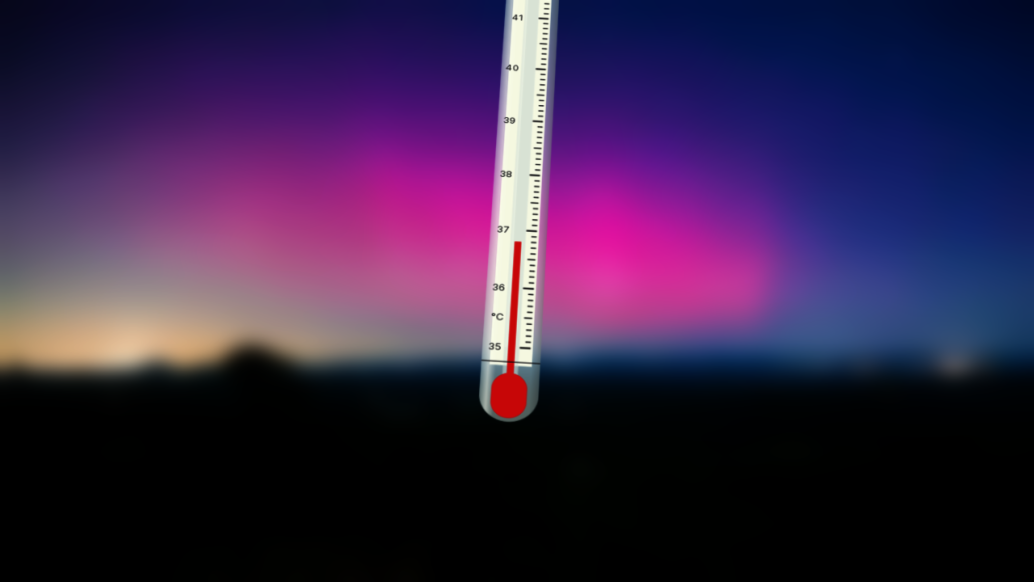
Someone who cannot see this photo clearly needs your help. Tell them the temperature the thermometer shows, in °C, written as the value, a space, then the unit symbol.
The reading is 36.8 °C
